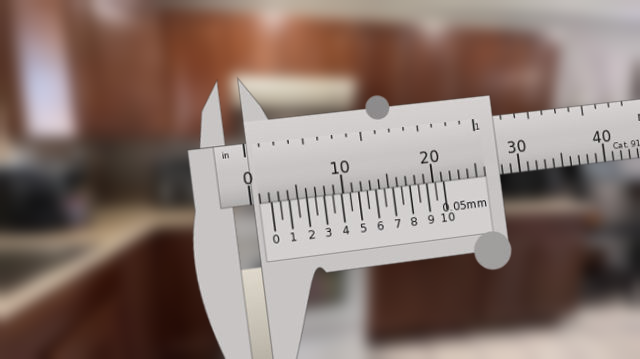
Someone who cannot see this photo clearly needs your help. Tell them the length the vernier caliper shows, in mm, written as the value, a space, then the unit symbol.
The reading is 2.2 mm
